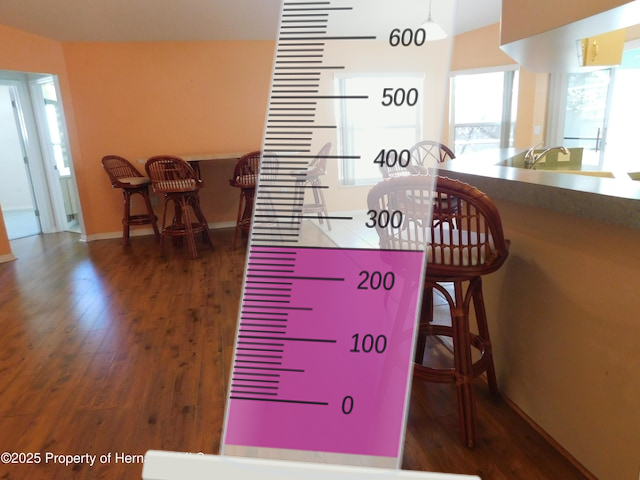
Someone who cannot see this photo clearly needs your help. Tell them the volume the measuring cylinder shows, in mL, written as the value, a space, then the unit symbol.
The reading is 250 mL
